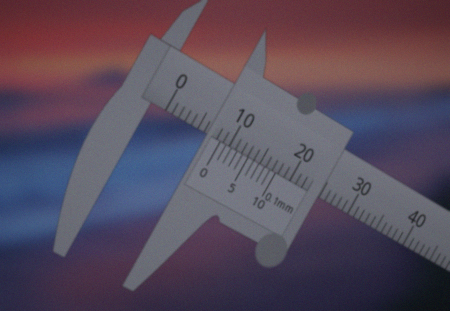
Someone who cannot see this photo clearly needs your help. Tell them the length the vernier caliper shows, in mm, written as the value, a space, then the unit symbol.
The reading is 8.6 mm
